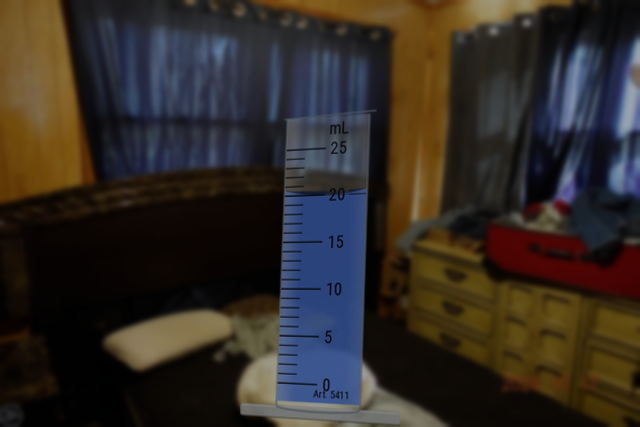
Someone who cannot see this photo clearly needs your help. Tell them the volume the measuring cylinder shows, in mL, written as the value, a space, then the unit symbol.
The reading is 20 mL
